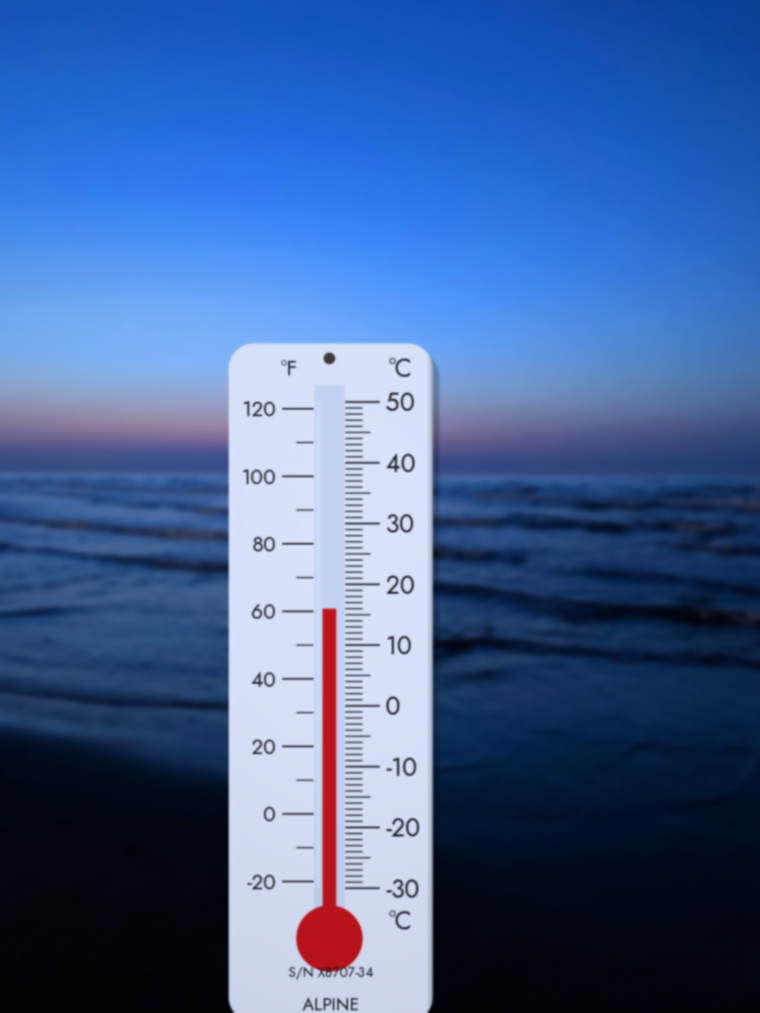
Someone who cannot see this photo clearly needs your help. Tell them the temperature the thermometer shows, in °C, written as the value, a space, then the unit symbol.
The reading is 16 °C
